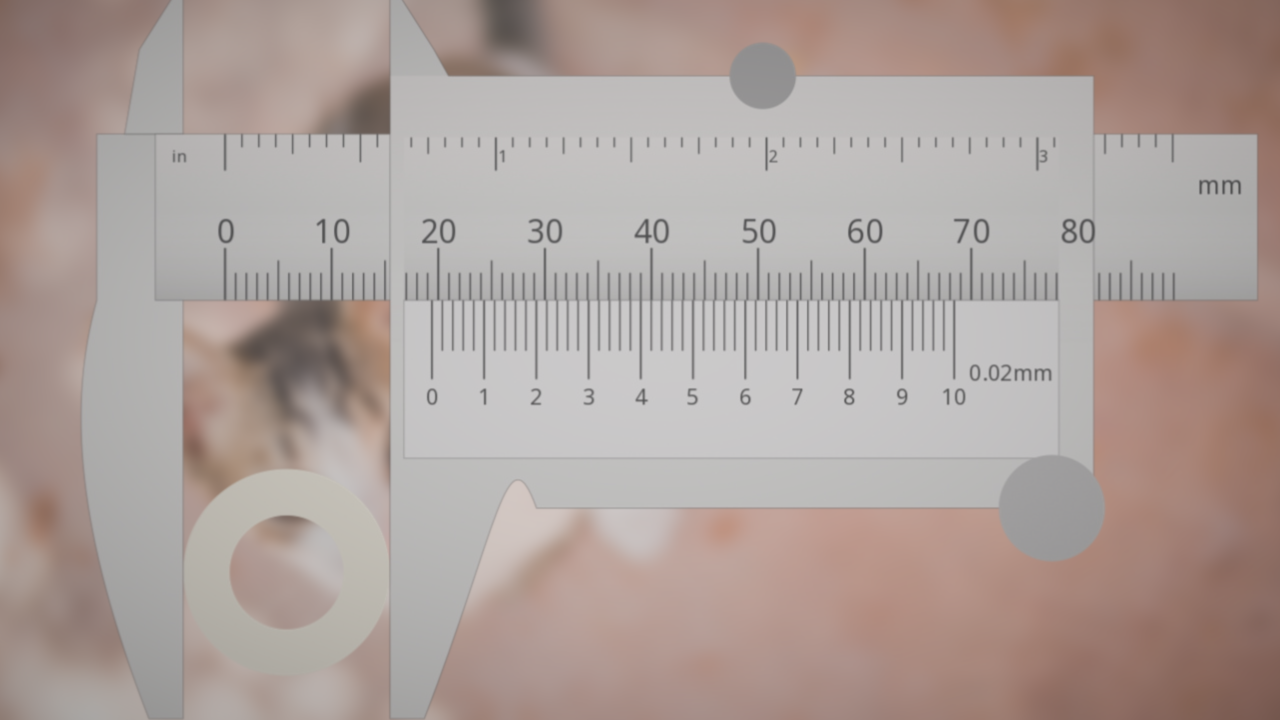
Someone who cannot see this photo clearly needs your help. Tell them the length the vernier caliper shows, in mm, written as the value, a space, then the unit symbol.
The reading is 19.4 mm
